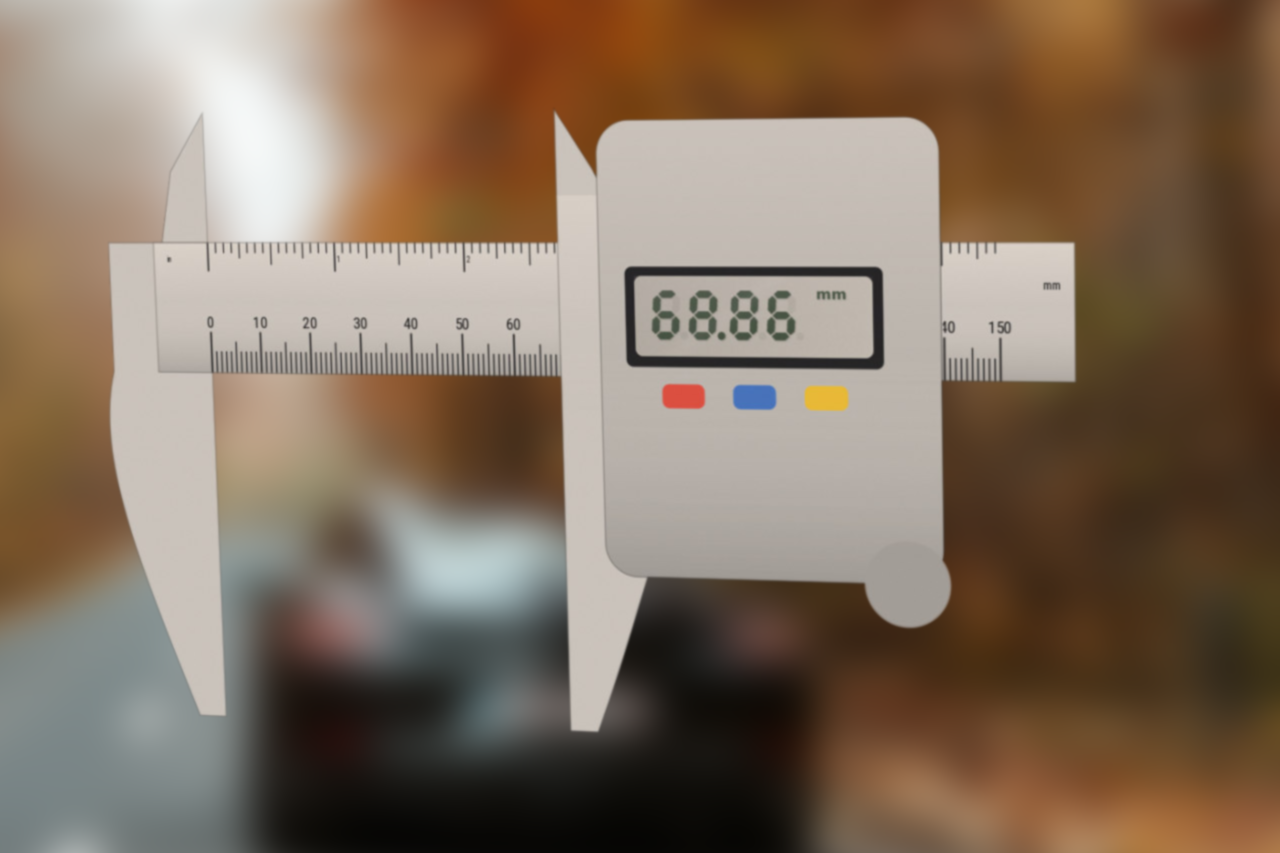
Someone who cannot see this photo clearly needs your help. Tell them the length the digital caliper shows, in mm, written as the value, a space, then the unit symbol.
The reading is 68.86 mm
